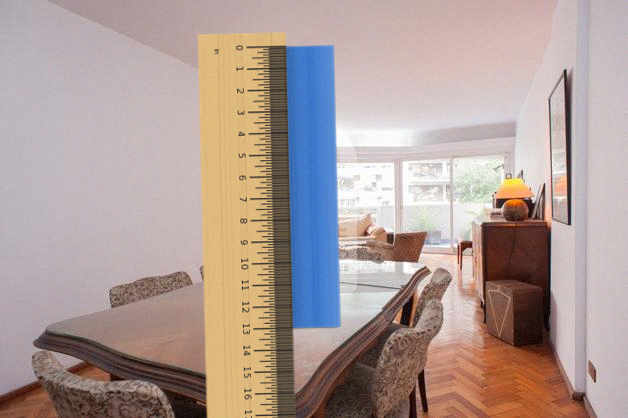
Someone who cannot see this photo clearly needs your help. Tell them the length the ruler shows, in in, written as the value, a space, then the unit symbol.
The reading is 13 in
